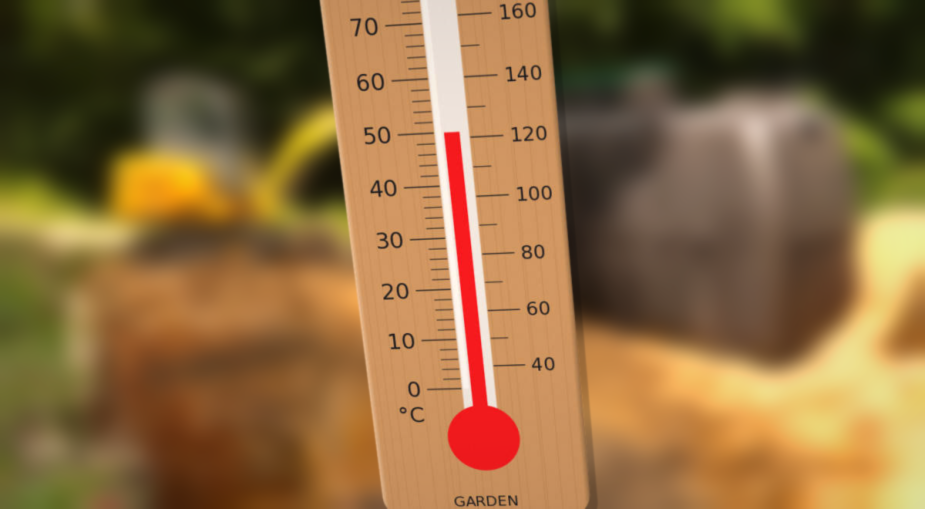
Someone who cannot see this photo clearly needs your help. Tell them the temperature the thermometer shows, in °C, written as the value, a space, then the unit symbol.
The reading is 50 °C
